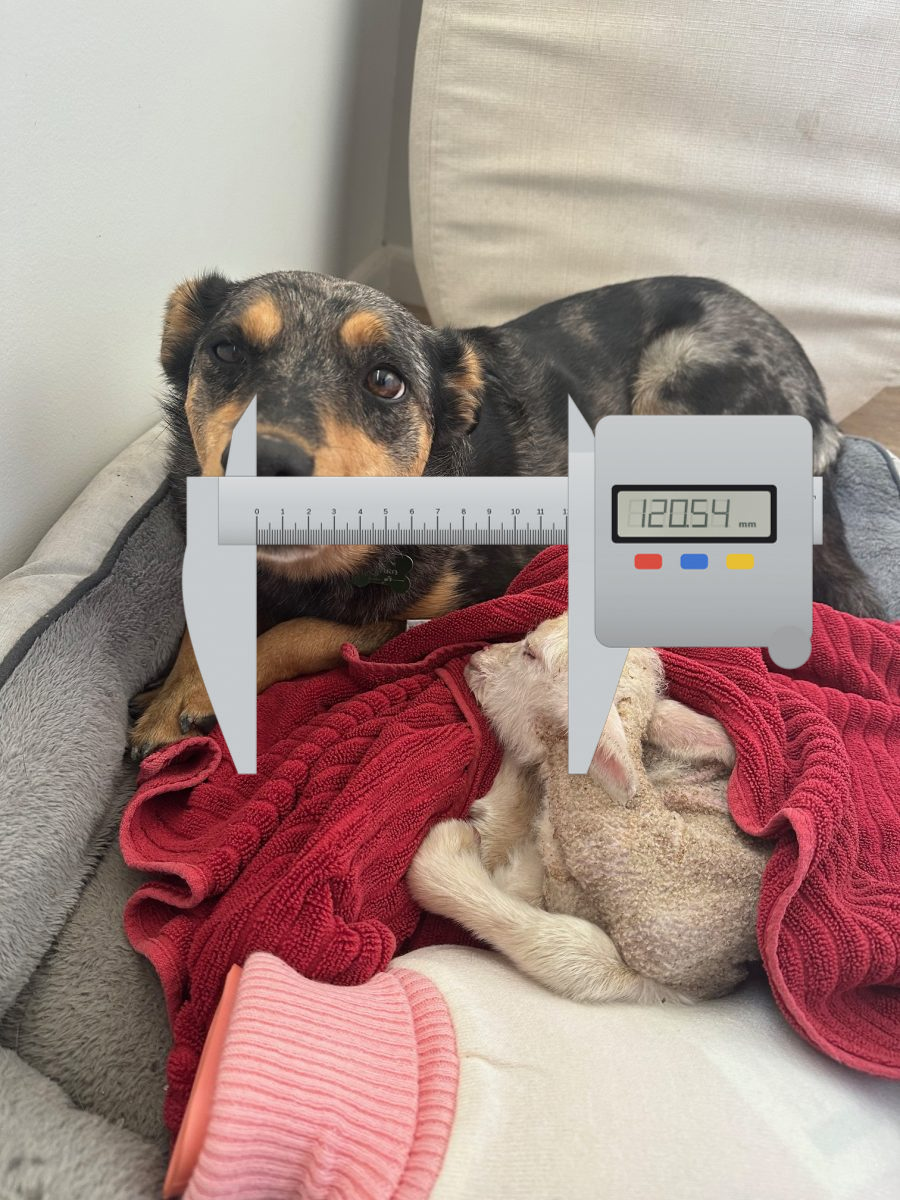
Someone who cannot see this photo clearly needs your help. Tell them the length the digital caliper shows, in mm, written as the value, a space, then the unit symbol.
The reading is 120.54 mm
